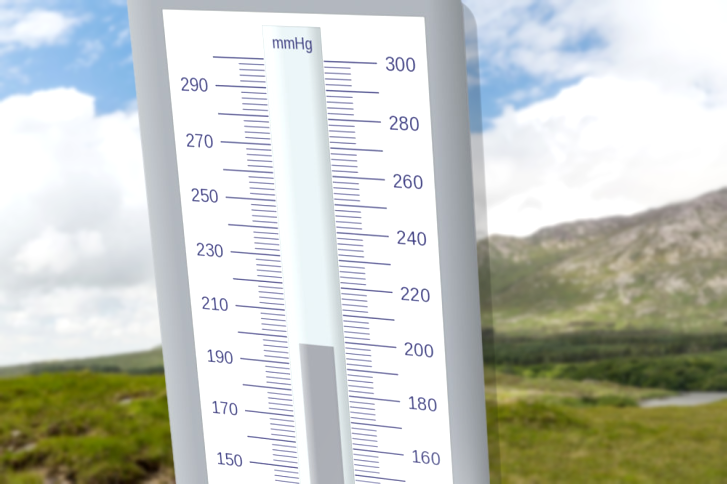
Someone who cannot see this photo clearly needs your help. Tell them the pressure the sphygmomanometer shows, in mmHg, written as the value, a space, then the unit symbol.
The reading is 198 mmHg
